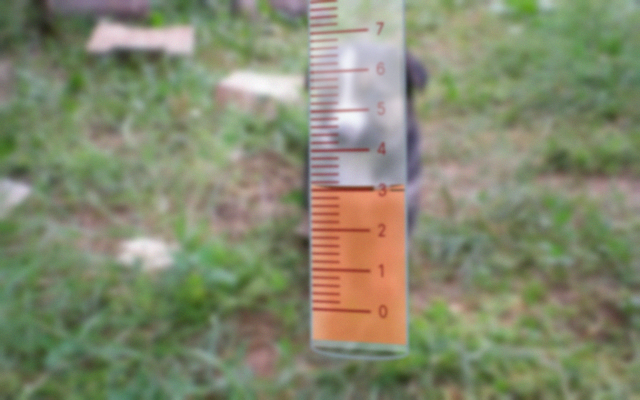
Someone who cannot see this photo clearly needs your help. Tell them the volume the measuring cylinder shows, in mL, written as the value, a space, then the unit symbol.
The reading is 3 mL
